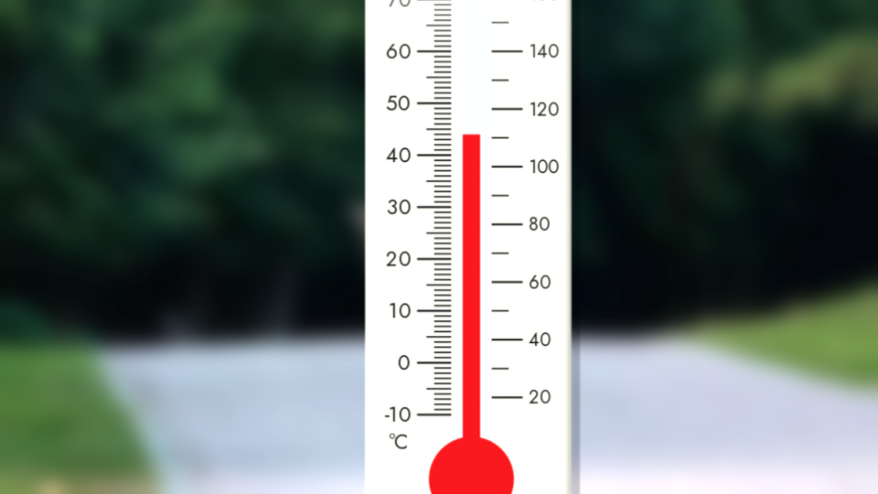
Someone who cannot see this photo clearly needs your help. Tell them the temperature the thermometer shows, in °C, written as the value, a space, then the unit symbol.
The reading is 44 °C
